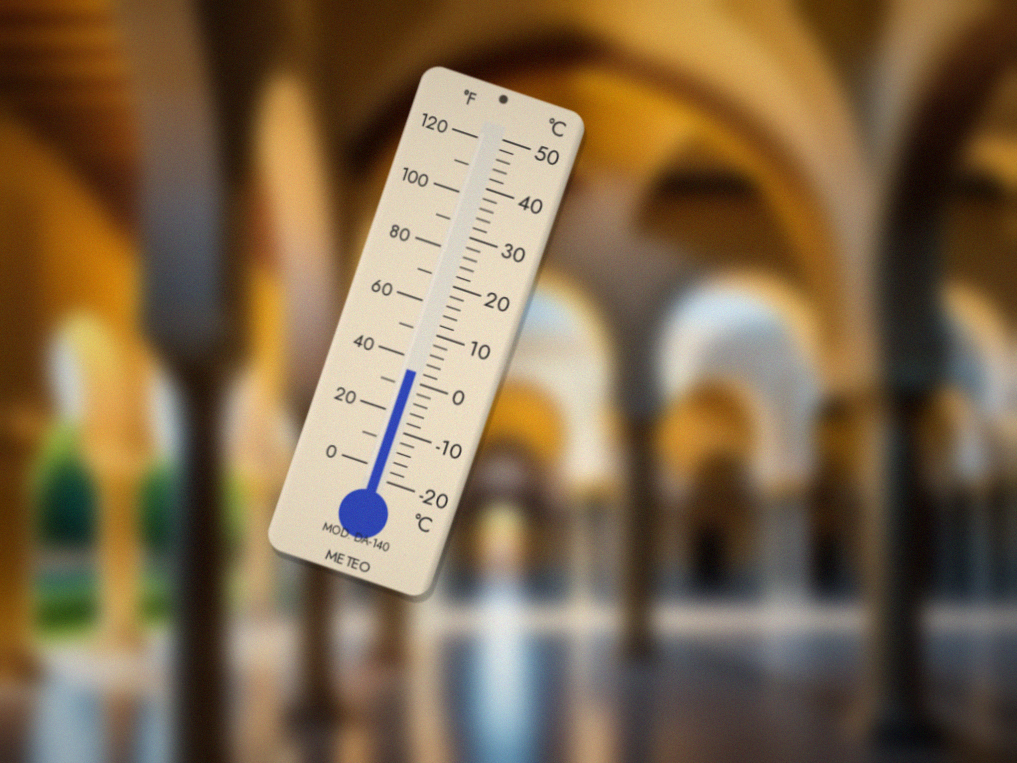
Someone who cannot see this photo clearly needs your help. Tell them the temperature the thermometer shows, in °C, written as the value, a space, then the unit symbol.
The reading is 2 °C
